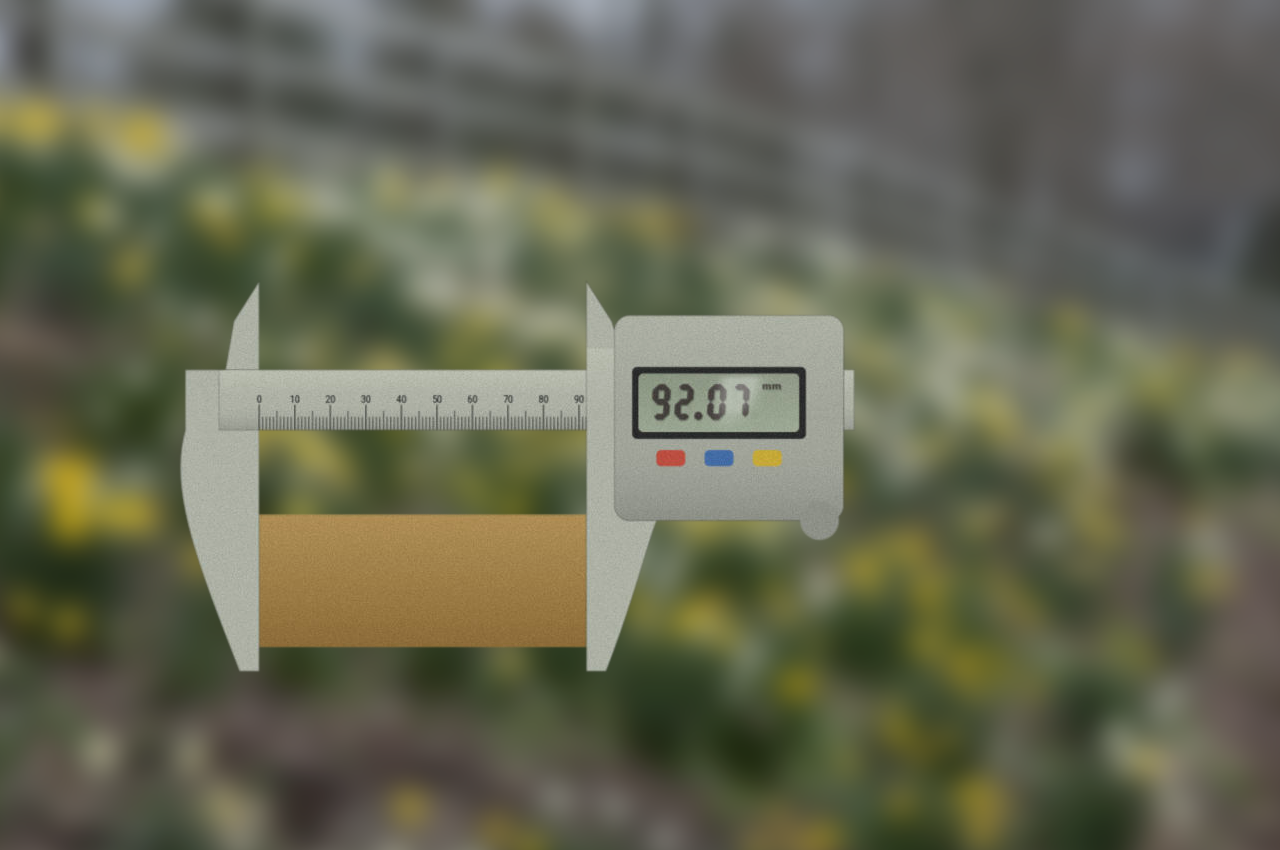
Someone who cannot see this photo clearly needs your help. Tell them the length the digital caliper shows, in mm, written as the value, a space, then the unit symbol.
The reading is 92.07 mm
